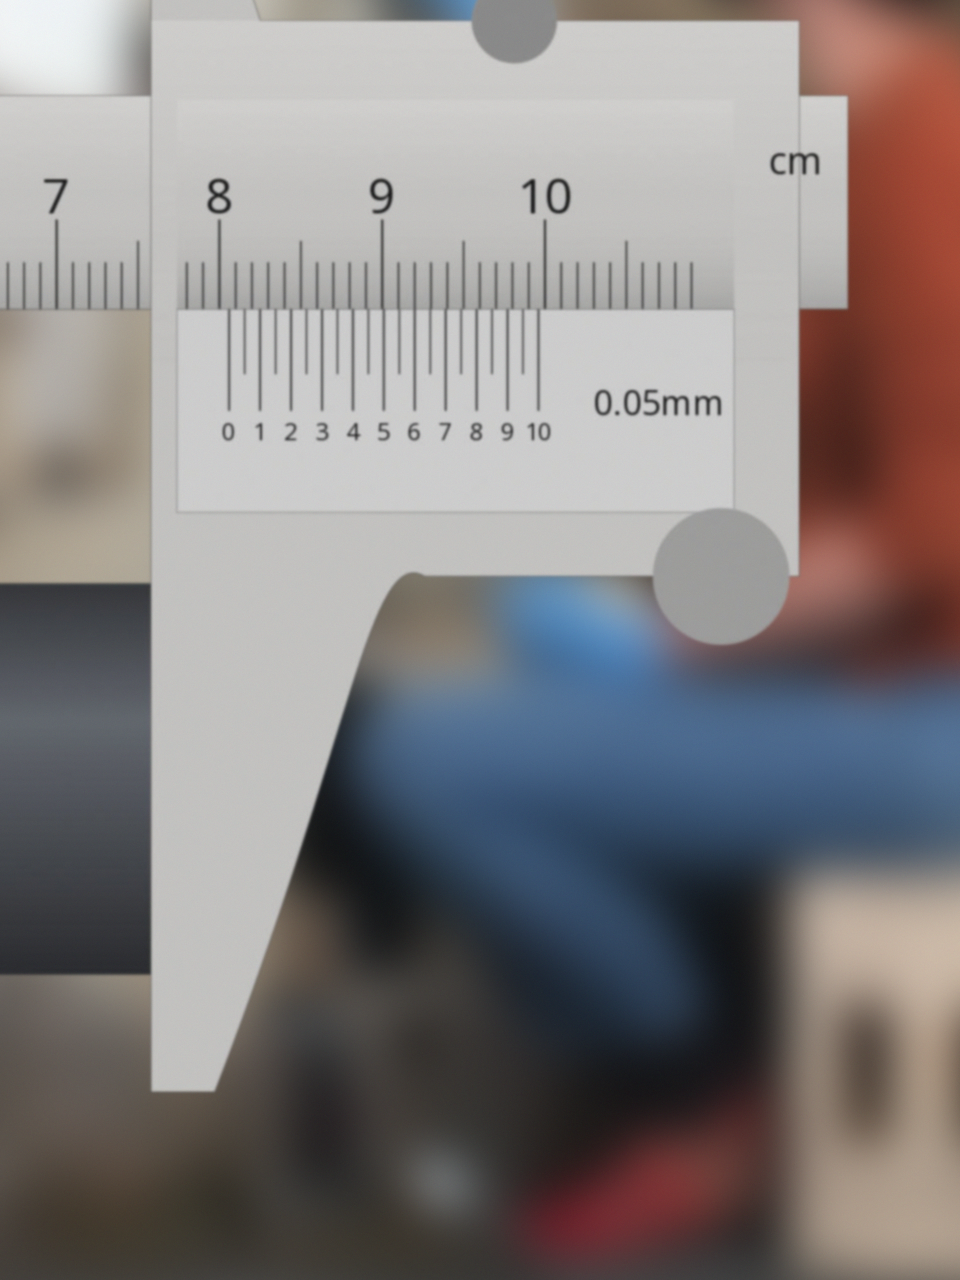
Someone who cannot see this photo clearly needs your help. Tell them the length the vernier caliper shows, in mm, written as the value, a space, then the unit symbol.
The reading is 80.6 mm
